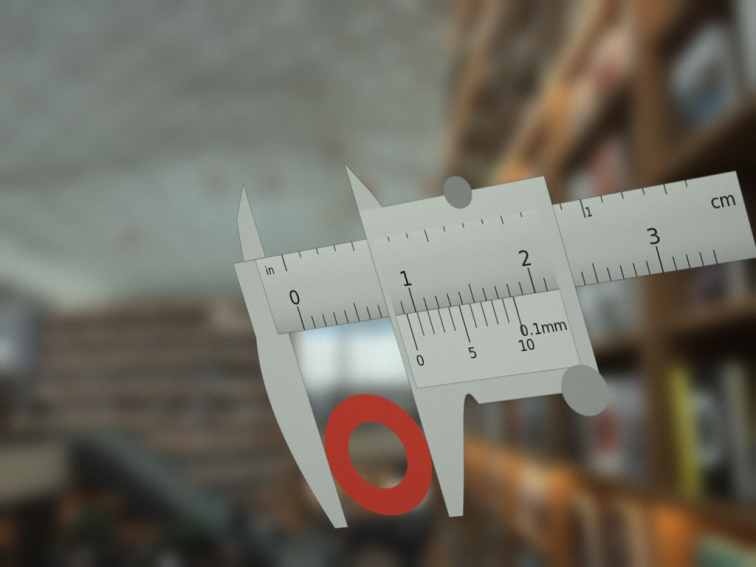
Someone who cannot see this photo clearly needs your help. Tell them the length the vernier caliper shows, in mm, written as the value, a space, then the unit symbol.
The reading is 9.2 mm
